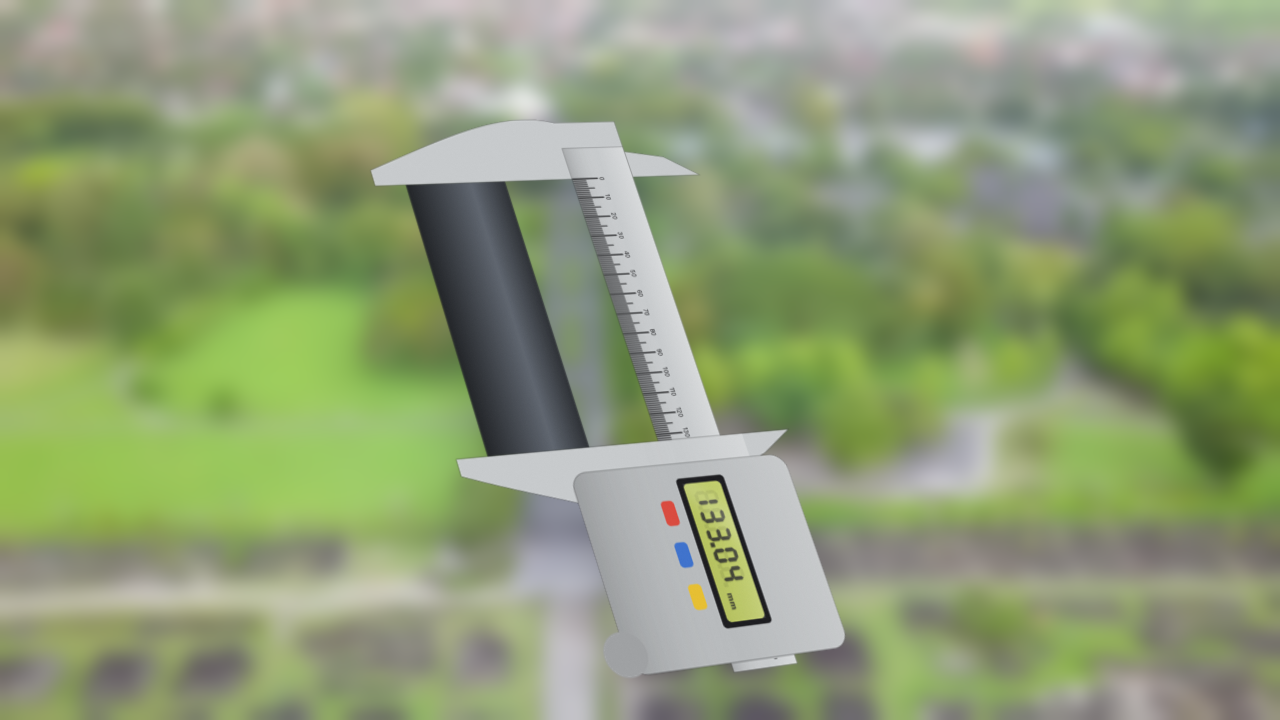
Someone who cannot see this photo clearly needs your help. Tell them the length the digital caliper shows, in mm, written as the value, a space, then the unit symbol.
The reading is 133.04 mm
